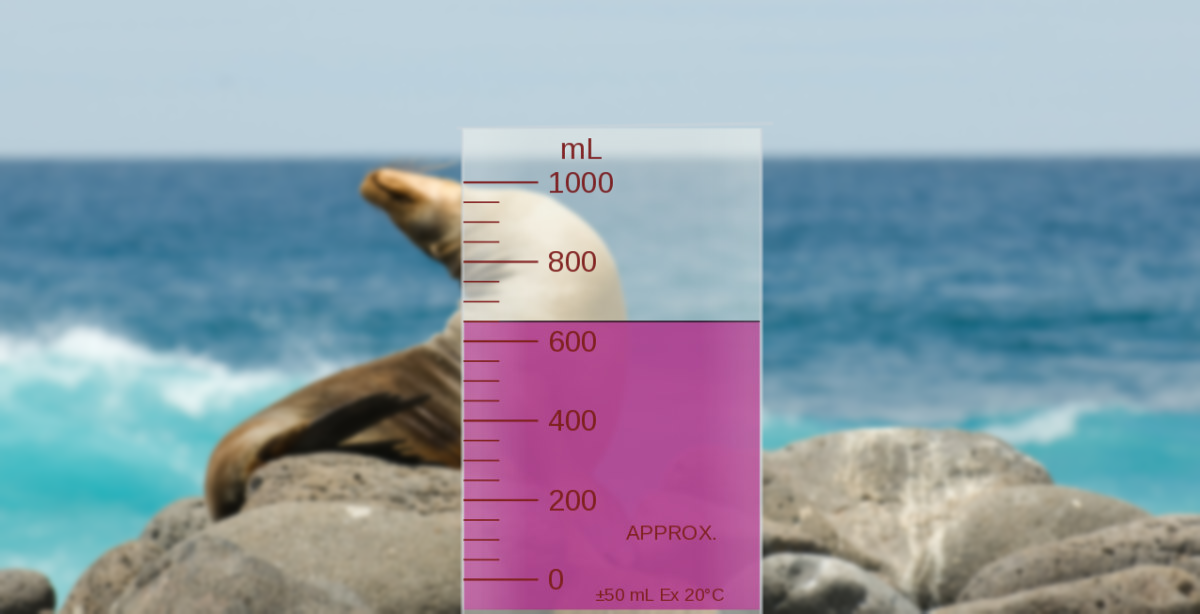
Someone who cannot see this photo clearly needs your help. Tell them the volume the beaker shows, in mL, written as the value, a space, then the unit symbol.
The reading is 650 mL
